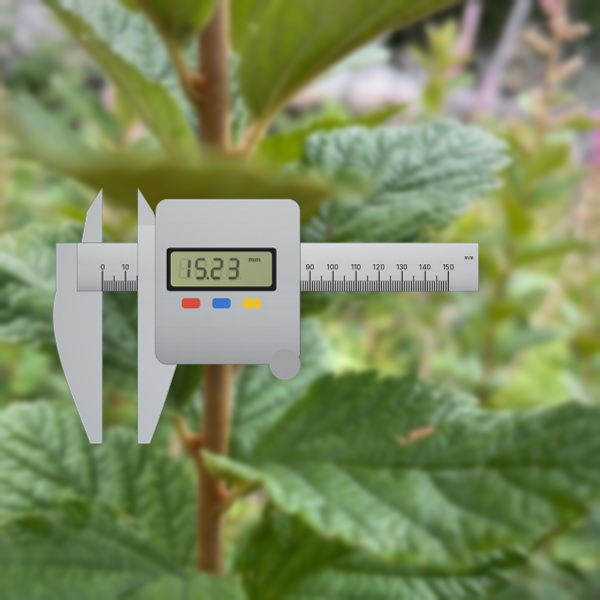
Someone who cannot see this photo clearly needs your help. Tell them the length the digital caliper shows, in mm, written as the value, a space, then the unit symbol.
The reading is 15.23 mm
